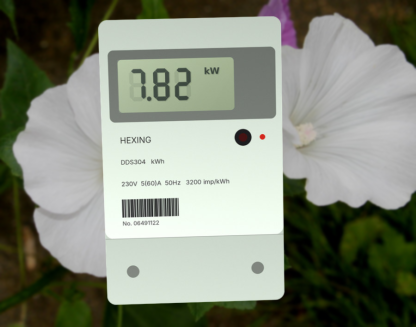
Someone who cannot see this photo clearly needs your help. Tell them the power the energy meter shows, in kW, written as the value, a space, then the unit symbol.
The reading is 7.82 kW
